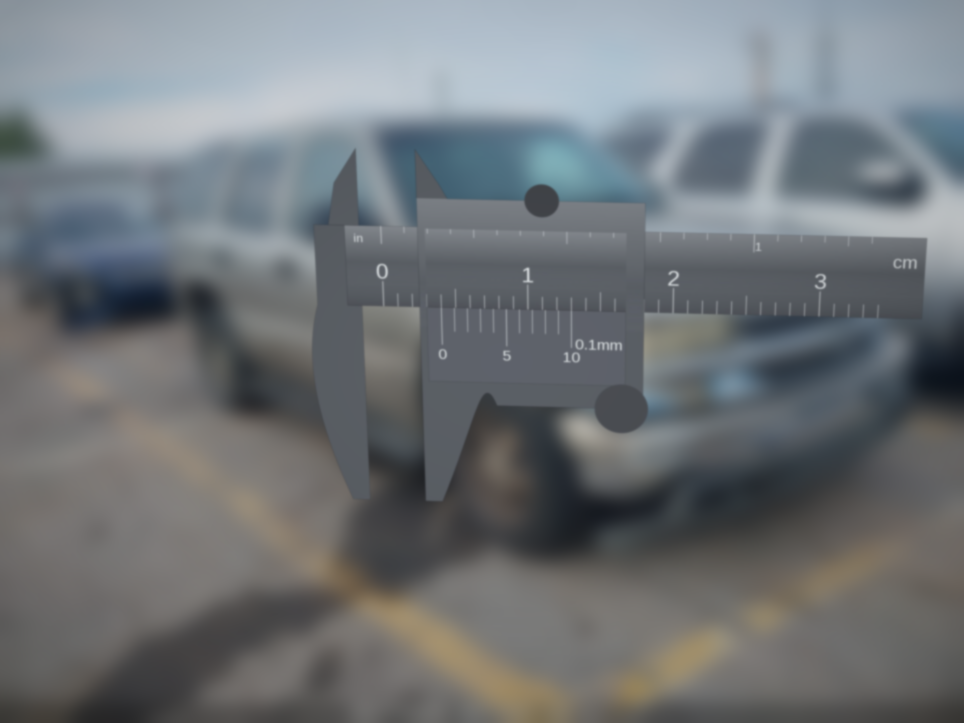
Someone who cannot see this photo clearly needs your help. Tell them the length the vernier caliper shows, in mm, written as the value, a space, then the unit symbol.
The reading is 4.0 mm
